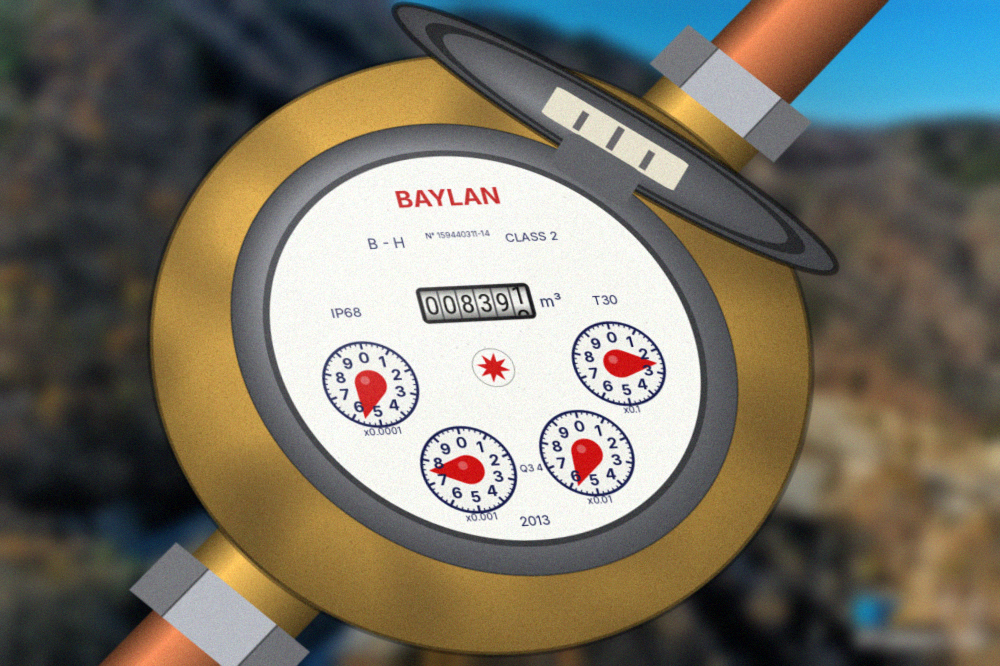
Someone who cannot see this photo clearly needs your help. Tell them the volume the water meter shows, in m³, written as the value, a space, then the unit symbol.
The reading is 8391.2575 m³
